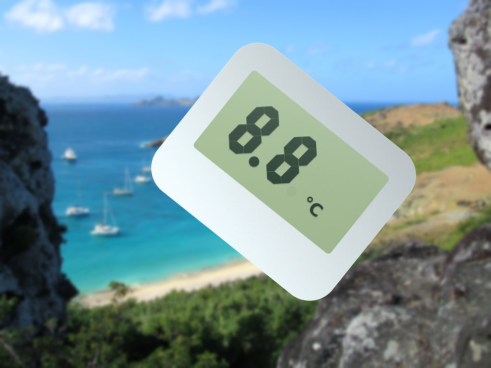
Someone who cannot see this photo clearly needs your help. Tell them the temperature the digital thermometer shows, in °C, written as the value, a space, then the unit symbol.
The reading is 8.8 °C
